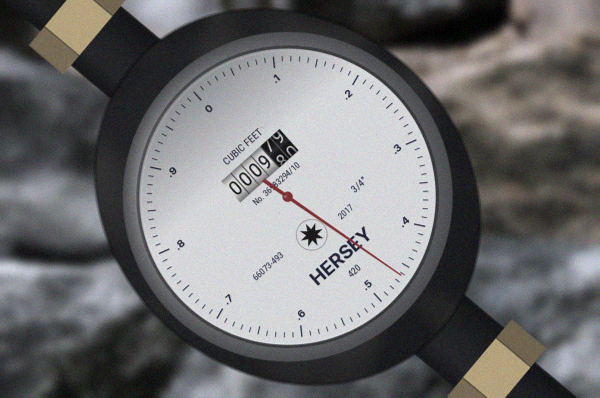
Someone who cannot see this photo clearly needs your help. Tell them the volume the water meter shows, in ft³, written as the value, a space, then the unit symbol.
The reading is 979.46 ft³
